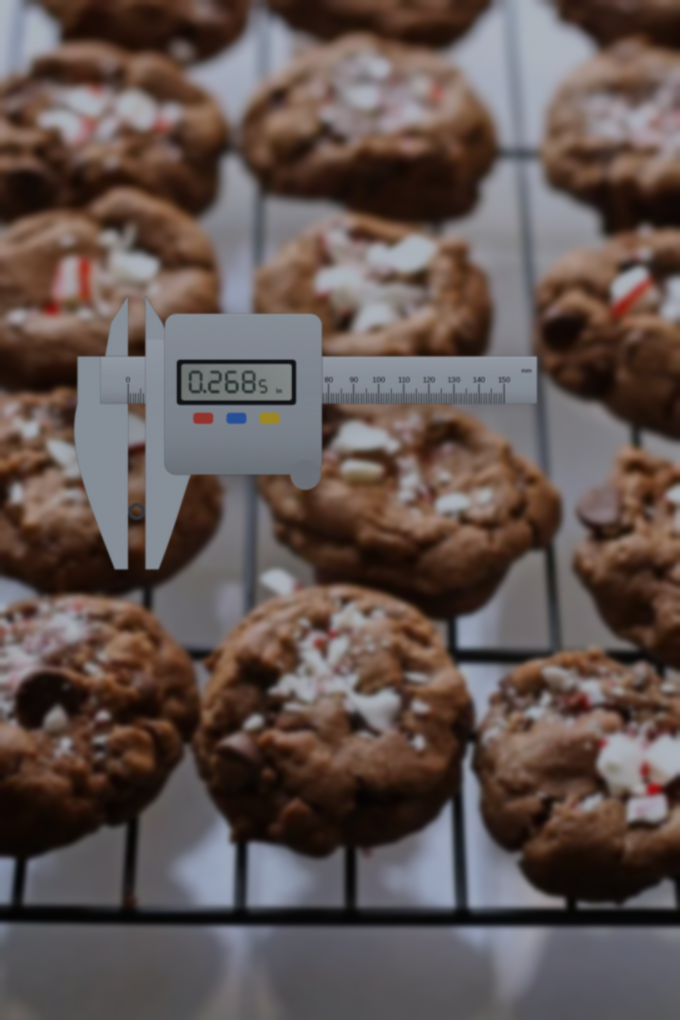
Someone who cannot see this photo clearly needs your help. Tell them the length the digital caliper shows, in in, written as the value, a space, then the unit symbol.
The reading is 0.2685 in
